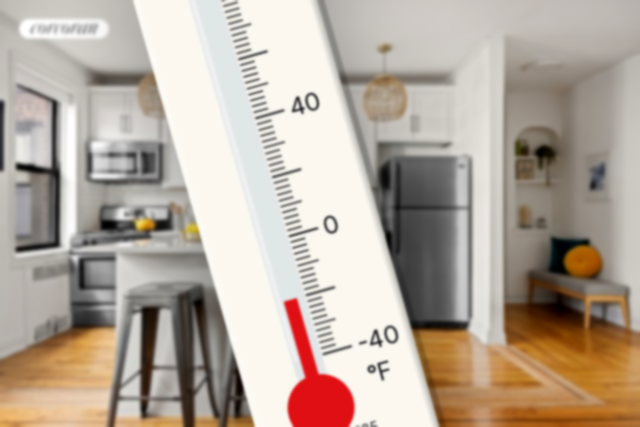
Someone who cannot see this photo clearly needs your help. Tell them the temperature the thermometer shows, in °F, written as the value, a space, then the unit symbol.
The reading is -20 °F
